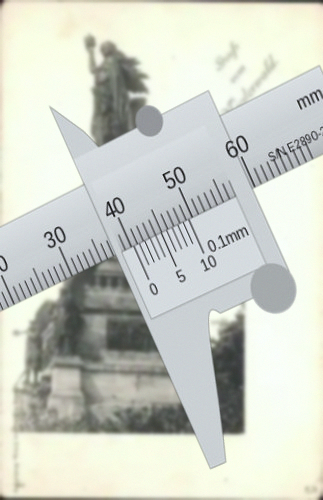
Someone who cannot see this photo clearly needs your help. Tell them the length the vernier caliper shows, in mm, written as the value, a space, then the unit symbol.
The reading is 40.4 mm
